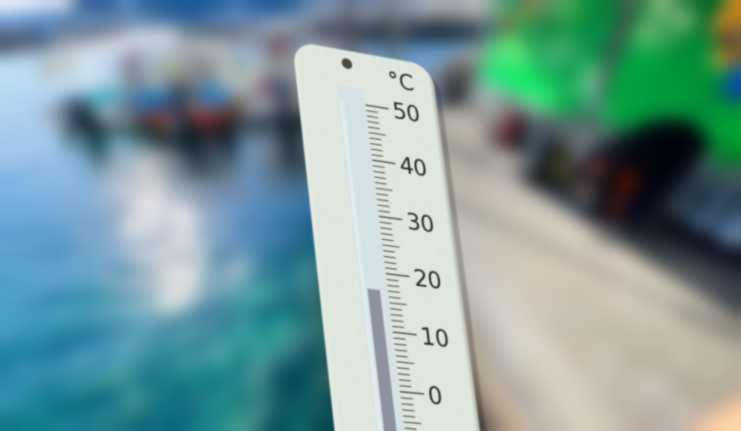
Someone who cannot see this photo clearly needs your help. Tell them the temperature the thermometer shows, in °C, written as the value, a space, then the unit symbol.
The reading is 17 °C
